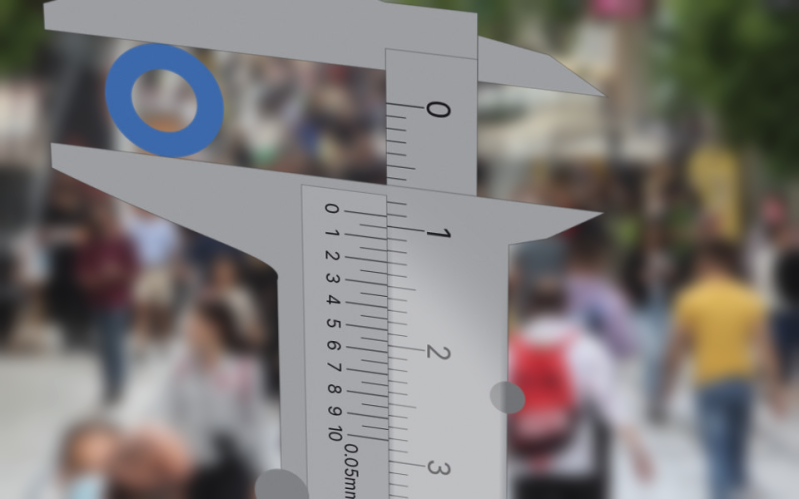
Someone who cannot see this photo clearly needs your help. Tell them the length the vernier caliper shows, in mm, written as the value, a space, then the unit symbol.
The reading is 9.2 mm
